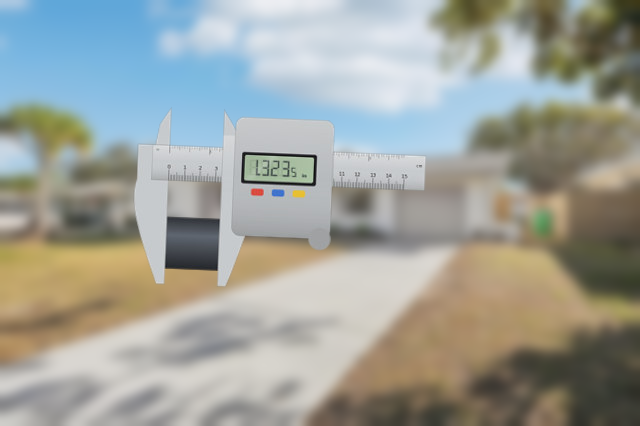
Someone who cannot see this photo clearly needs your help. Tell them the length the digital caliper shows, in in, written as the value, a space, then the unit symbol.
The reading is 1.3235 in
